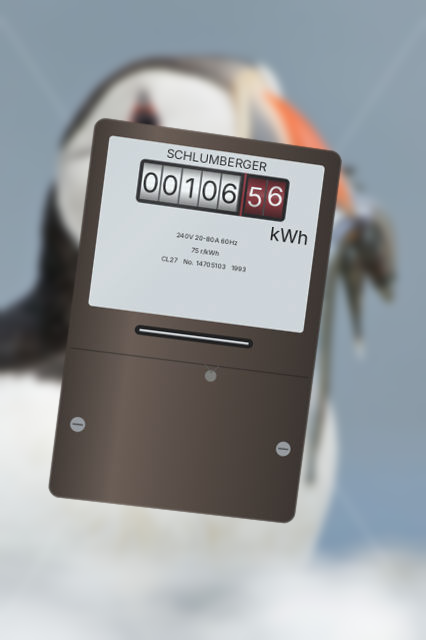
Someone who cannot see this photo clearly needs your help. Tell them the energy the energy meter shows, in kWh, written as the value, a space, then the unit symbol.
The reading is 106.56 kWh
